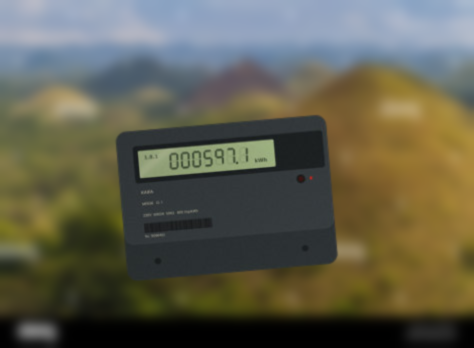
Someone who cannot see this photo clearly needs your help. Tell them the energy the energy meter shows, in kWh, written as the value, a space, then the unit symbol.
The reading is 597.1 kWh
